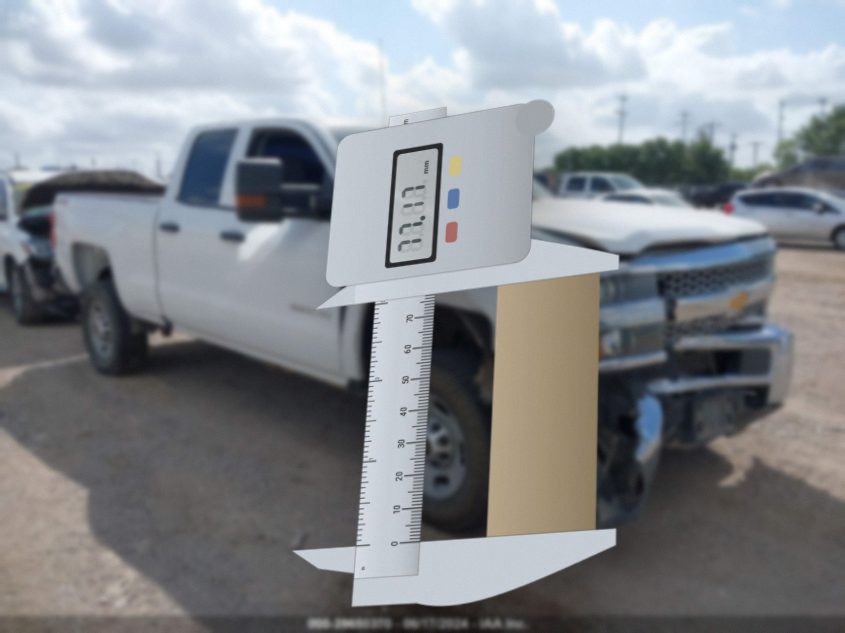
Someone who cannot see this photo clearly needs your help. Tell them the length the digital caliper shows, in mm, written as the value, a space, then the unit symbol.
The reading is 77.17 mm
